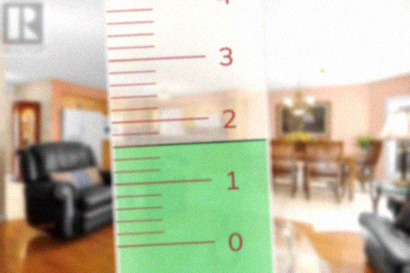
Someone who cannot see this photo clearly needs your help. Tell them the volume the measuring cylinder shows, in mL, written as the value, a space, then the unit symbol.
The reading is 1.6 mL
